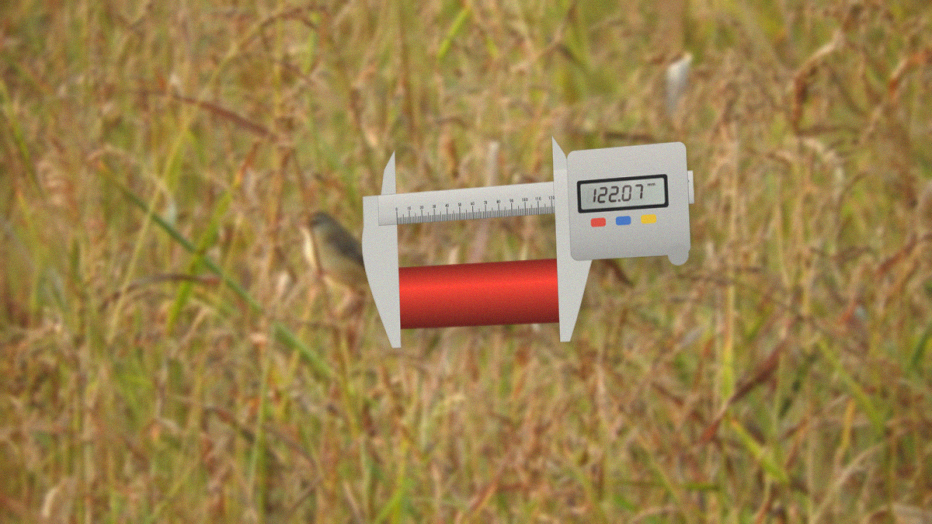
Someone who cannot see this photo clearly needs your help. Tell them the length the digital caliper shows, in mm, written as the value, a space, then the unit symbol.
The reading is 122.07 mm
